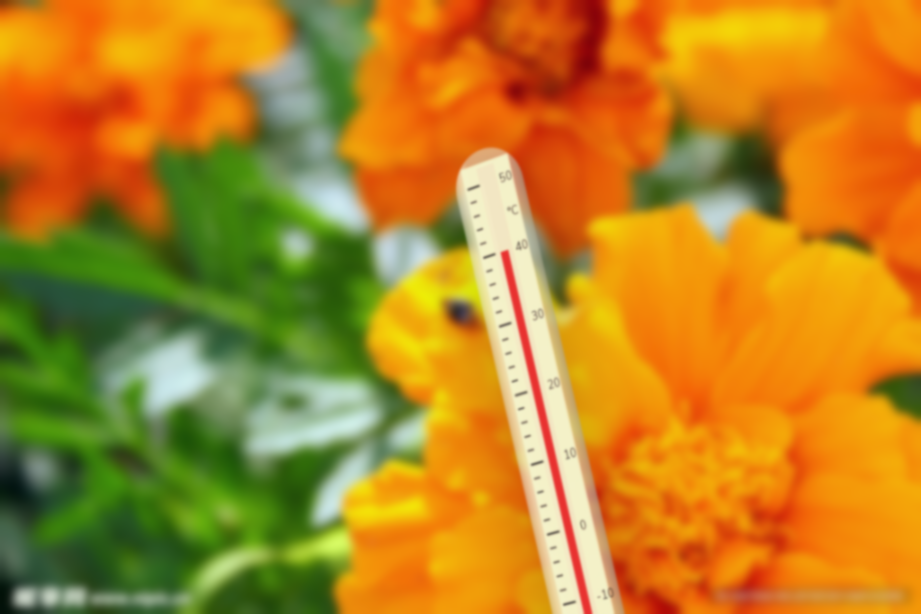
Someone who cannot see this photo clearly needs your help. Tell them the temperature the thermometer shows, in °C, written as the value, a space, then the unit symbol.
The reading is 40 °C
